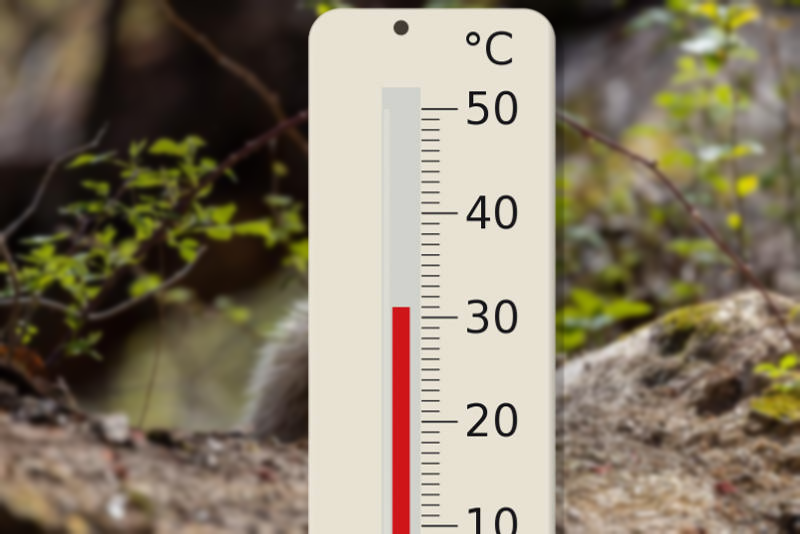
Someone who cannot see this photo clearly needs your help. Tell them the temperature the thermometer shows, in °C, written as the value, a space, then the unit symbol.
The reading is 31 °C
